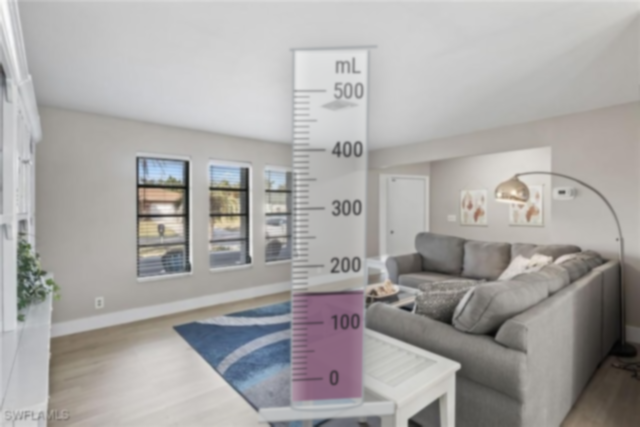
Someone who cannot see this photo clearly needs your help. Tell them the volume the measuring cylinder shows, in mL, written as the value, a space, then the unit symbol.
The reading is 150 mL
